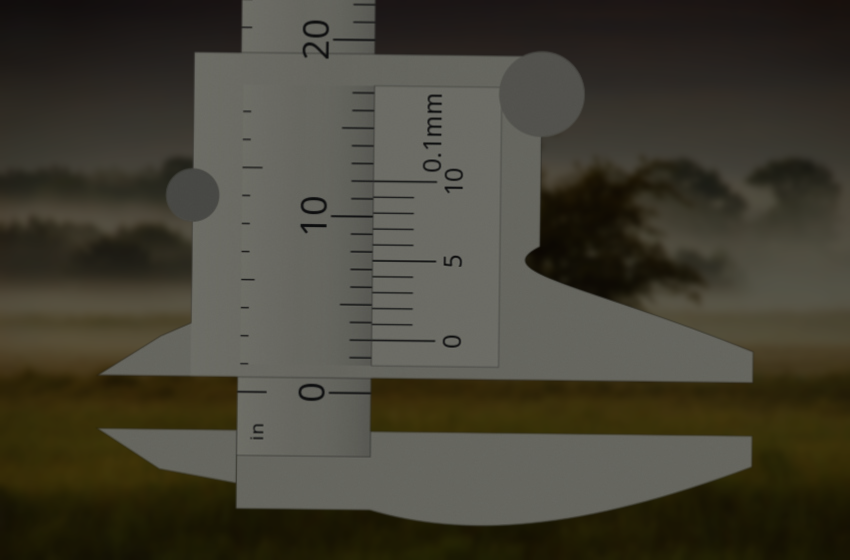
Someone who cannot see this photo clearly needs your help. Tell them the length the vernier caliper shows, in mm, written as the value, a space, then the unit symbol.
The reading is 3.0 mm
